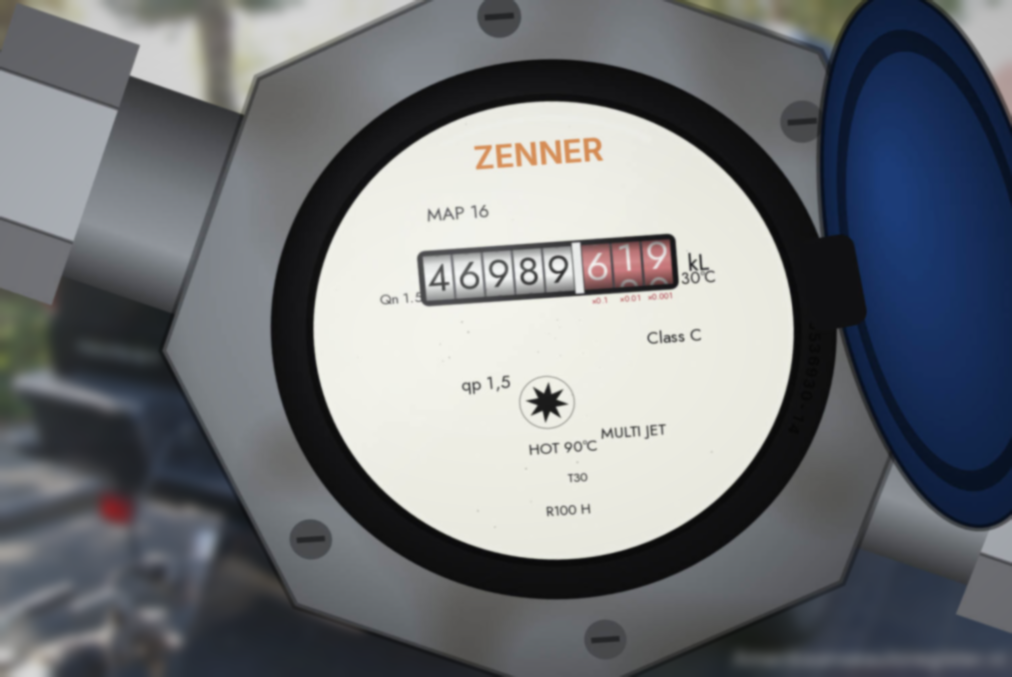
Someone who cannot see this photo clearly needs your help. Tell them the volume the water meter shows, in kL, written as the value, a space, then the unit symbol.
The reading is 46989.619 kL
